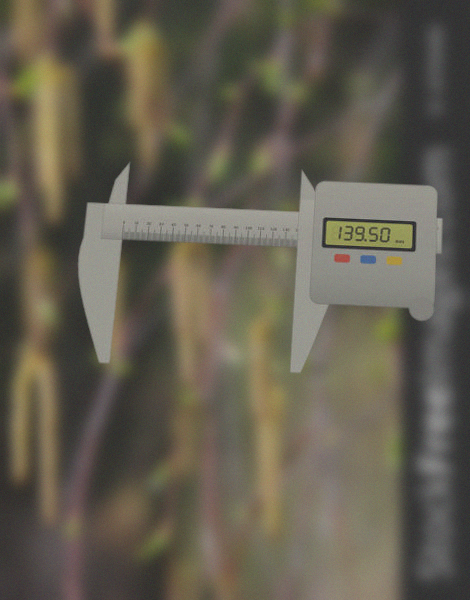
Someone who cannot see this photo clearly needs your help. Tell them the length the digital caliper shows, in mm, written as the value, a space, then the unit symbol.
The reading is 139.50 mm
